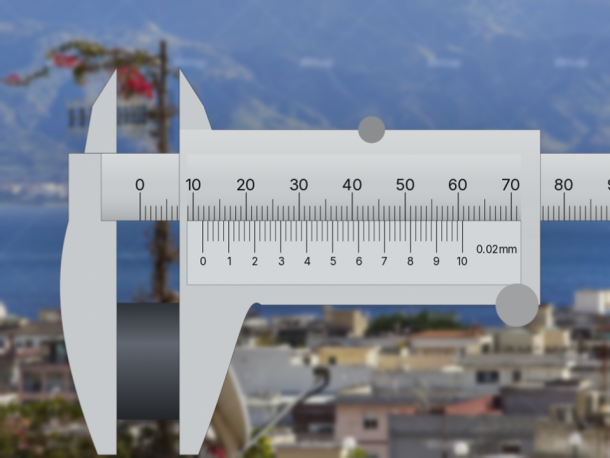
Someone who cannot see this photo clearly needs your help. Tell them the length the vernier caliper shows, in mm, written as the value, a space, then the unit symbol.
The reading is 11.8 mm
